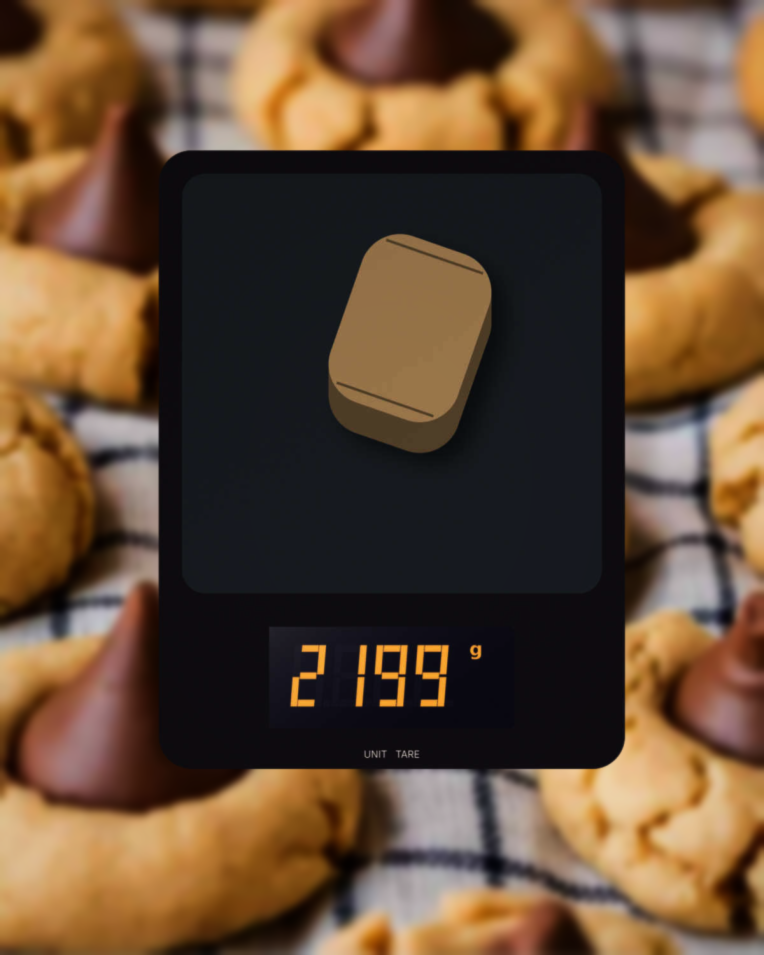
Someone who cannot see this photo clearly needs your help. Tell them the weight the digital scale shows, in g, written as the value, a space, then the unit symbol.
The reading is 2199 g
